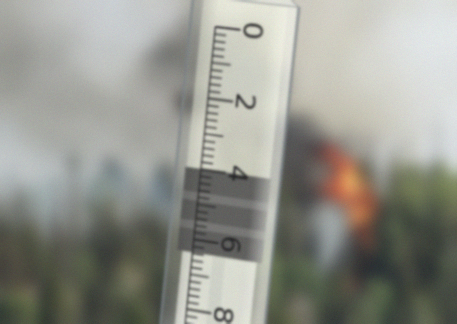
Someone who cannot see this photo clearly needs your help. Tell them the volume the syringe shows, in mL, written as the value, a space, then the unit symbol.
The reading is 4 mL
